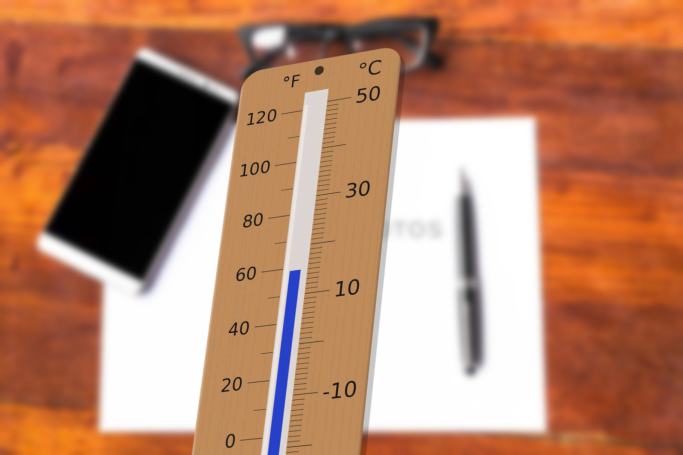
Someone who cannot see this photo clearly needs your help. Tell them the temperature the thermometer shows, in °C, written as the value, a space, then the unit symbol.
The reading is 15 °C
